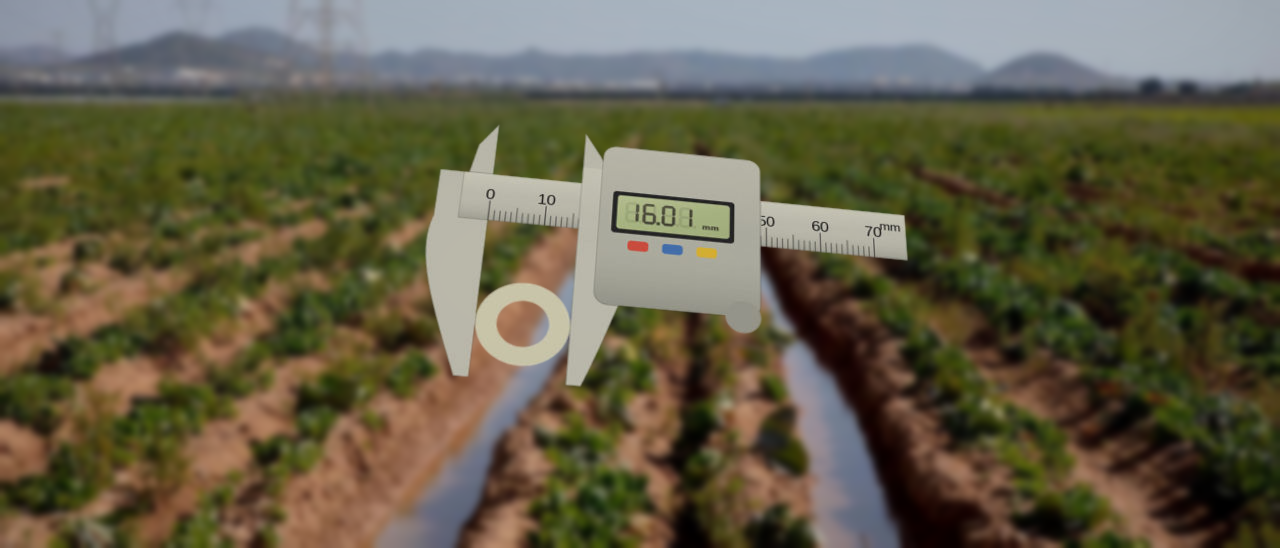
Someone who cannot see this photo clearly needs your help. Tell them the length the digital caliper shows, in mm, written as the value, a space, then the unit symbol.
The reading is 16.01 mm
